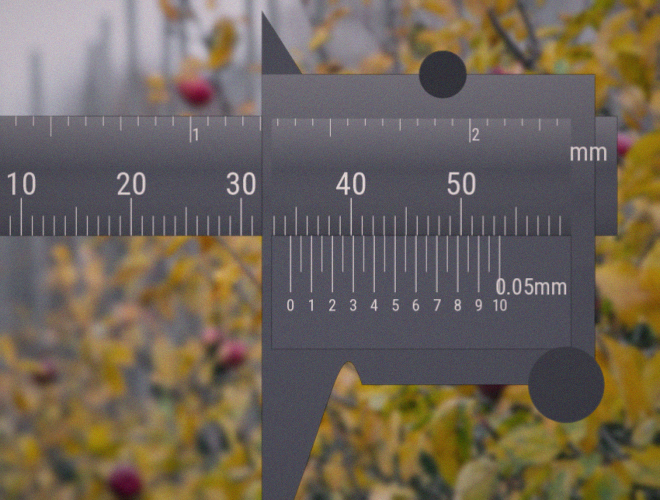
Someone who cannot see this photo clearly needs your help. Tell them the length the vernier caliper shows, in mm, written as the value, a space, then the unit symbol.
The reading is 34.5 mm
